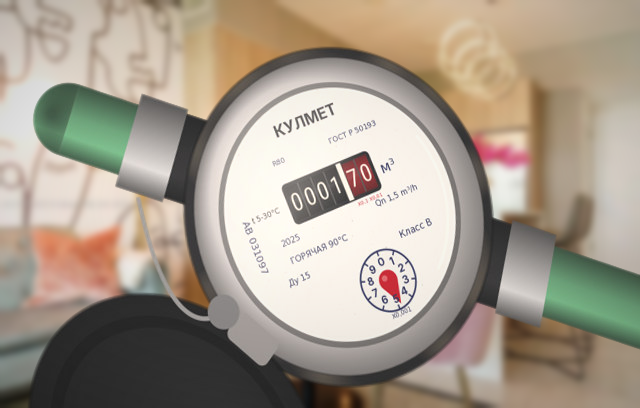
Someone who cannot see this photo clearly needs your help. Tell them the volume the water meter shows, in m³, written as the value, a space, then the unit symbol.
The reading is 1.704 m³
